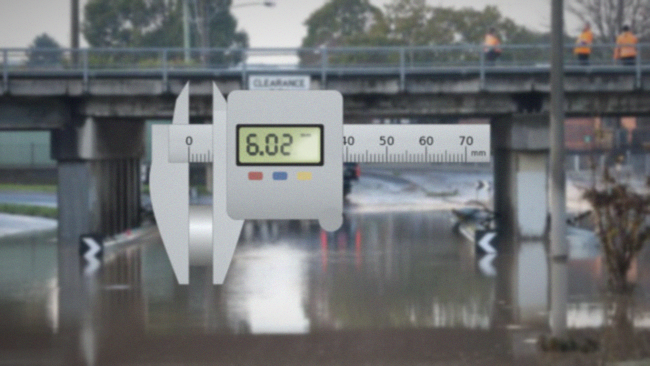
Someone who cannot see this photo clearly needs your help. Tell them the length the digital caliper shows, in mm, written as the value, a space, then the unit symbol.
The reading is 6.02 mm
